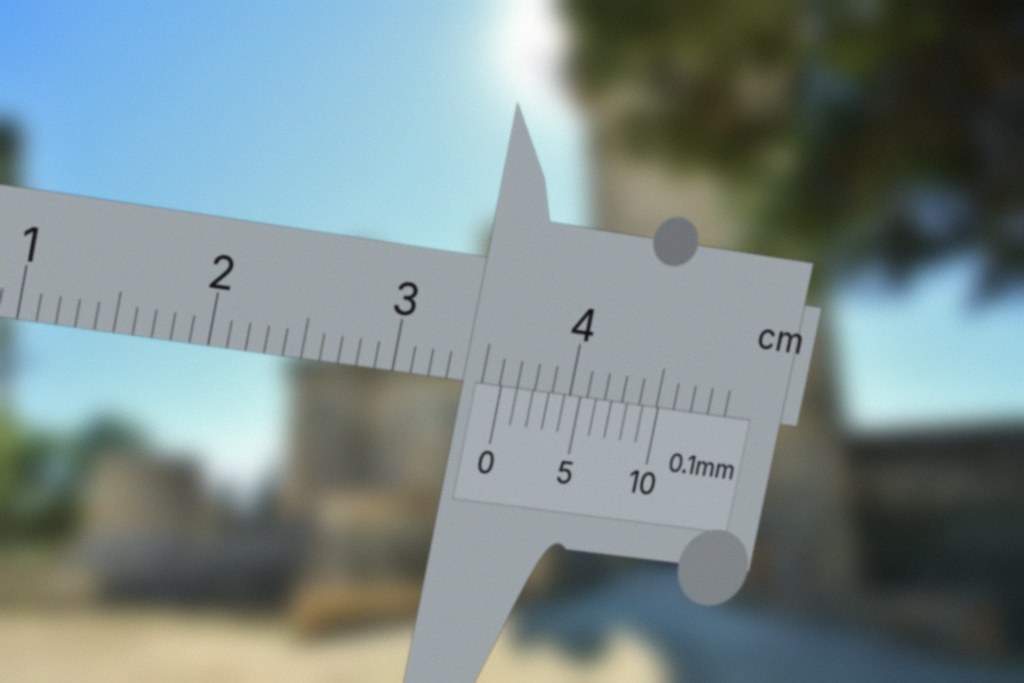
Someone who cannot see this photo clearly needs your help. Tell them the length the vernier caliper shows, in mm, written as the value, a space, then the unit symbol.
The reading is 36.1 mm
